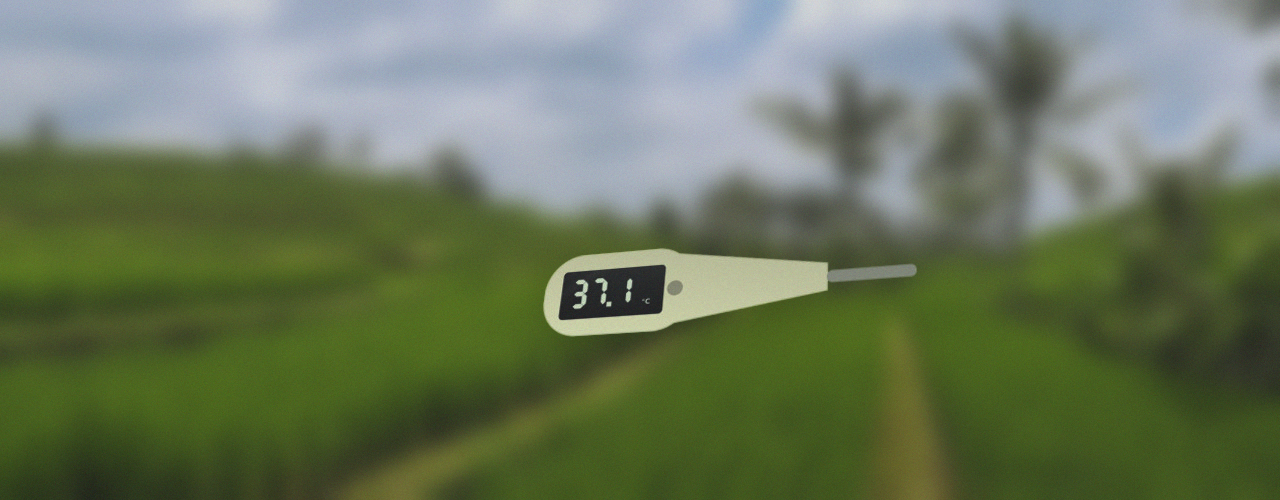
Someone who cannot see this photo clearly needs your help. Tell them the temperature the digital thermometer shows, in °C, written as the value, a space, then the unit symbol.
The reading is 37.1 °C
